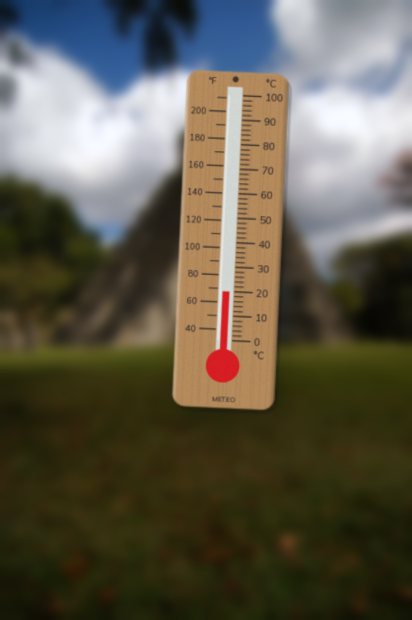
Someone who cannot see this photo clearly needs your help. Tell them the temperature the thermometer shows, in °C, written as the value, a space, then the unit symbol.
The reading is 20 °C
